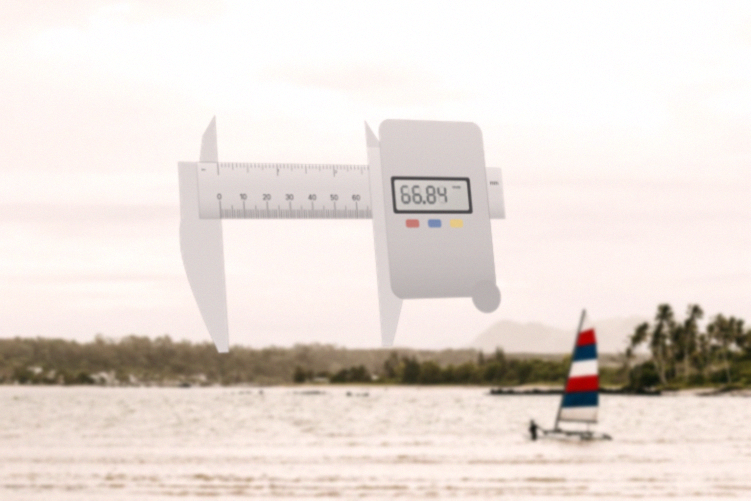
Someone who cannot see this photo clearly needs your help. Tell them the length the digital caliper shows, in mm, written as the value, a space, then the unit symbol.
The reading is 66.84 mm
